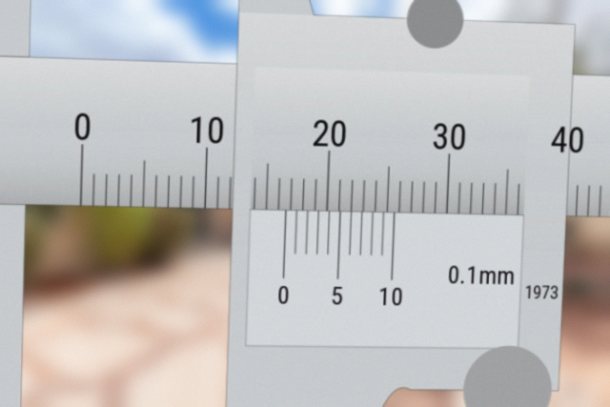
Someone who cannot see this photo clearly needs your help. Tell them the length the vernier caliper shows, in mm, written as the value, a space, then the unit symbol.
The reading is 16.6 mm
